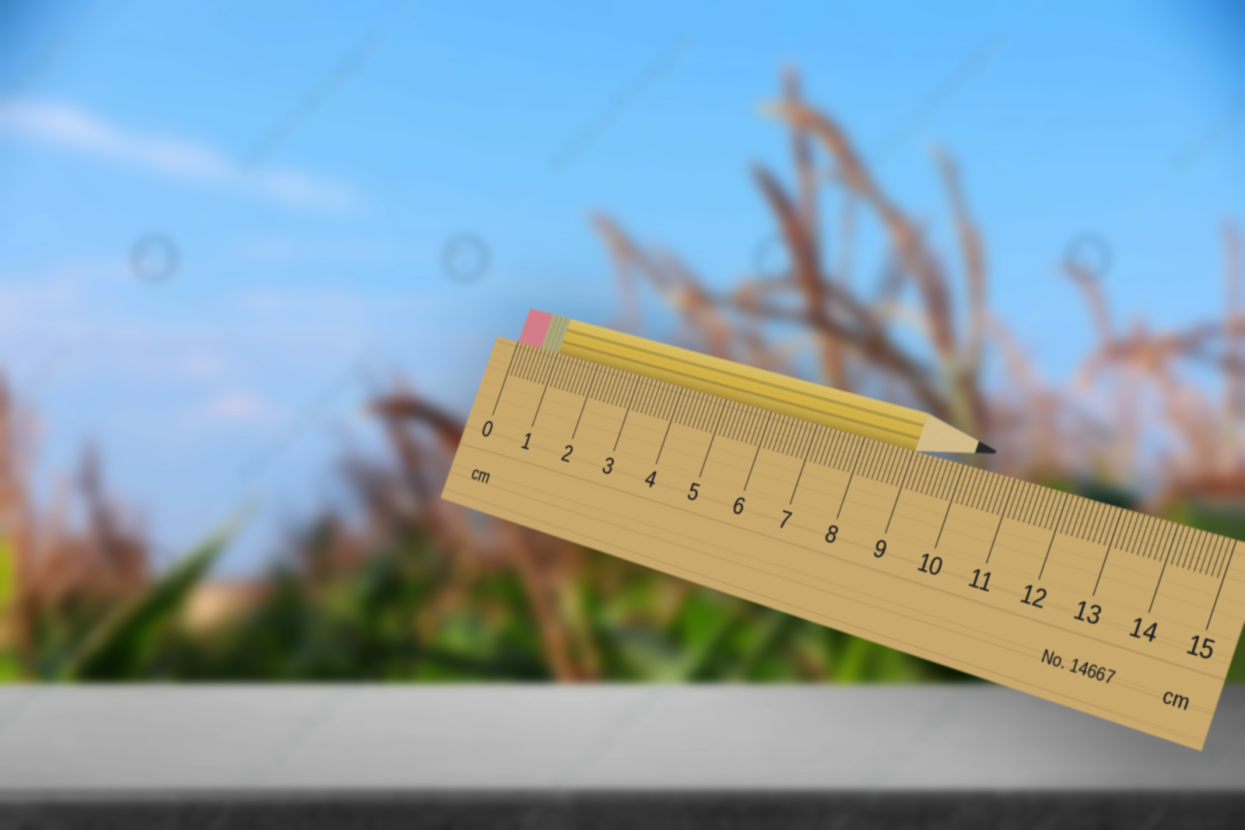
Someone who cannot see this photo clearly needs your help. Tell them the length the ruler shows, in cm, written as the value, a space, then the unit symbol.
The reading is 10.5 cm
